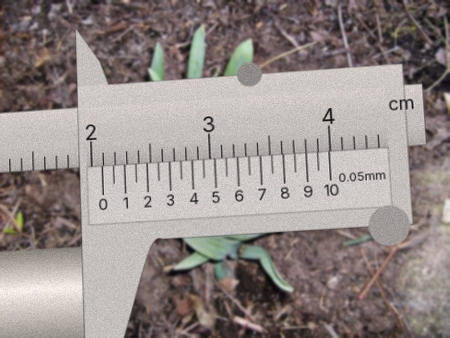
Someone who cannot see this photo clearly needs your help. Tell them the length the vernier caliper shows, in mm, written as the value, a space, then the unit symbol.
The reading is 20.9 mm
